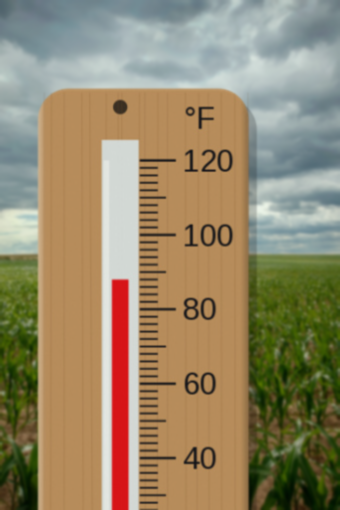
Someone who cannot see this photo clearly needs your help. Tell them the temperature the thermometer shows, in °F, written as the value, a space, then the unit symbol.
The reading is 88 °F
